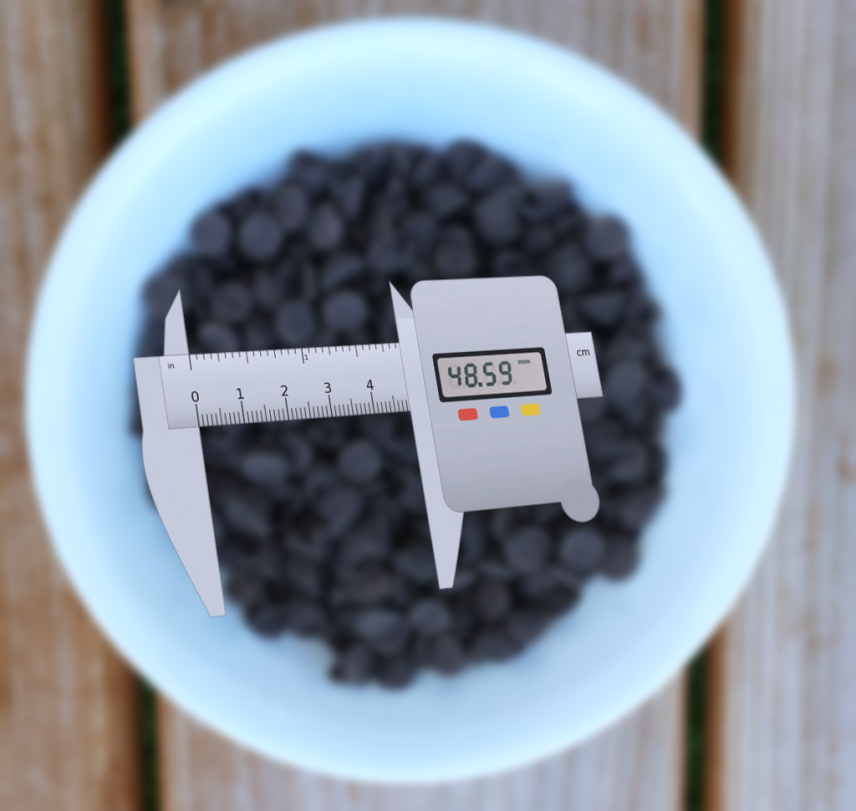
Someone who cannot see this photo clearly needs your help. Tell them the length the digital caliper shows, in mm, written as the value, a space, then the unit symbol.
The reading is 48.59 mm
